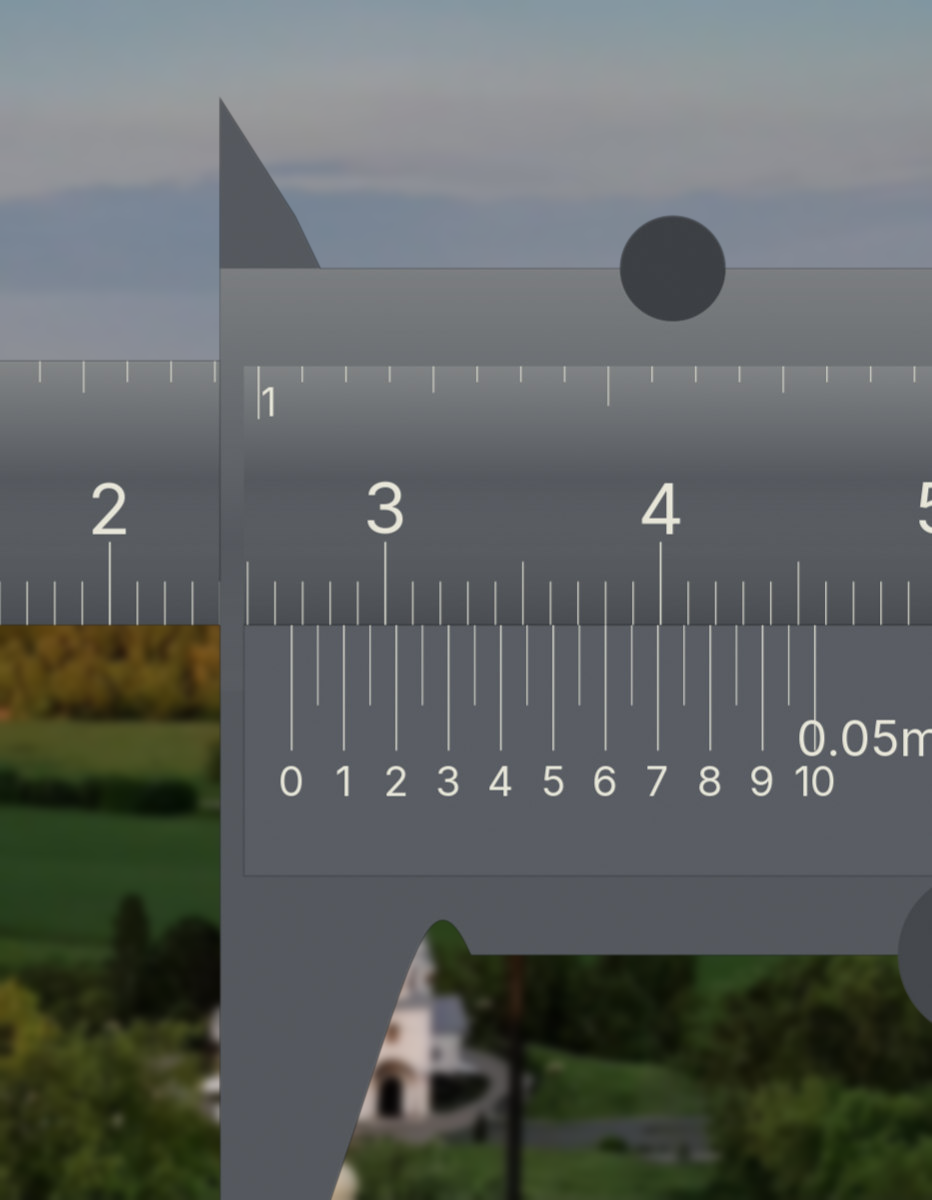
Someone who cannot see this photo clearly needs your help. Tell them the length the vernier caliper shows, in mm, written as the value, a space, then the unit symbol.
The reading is 26.60 mm
